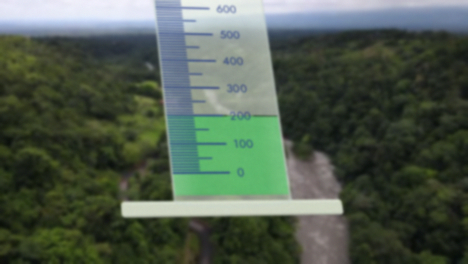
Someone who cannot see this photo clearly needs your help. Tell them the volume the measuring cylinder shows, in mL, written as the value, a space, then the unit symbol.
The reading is 200 mL
